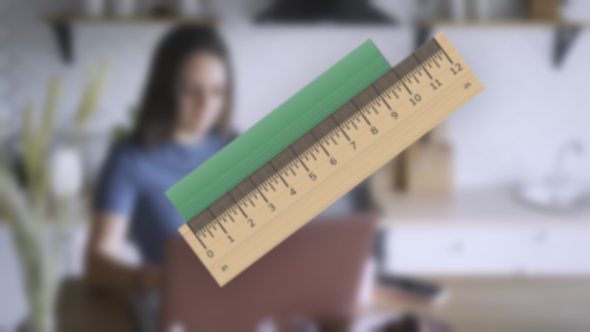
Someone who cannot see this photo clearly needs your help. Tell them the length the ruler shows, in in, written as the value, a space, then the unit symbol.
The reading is 10 in
